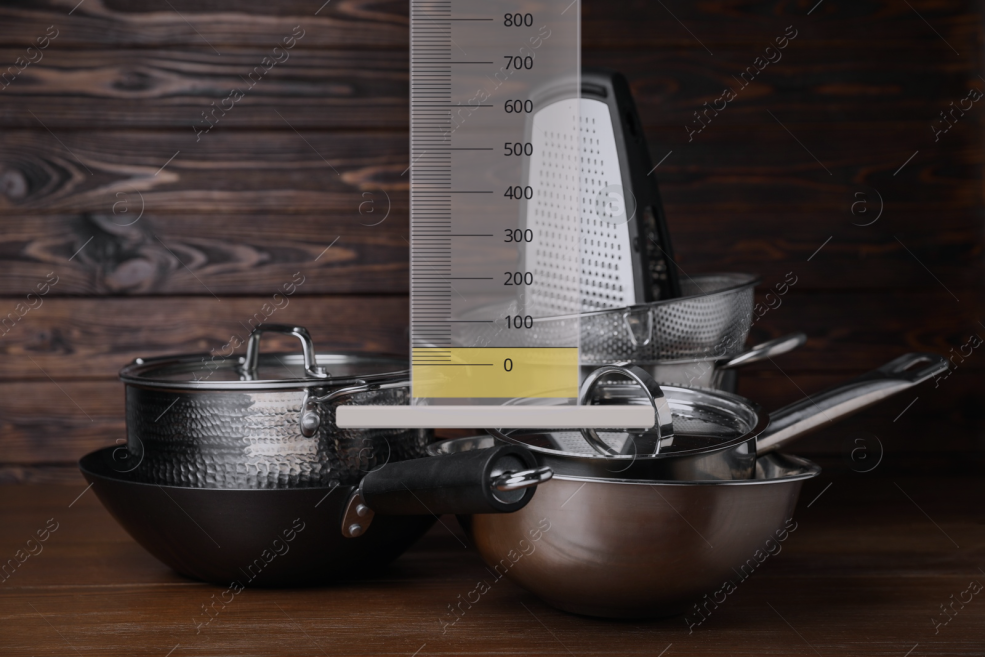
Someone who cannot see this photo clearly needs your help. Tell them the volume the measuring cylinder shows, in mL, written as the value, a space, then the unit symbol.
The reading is 40 mL
